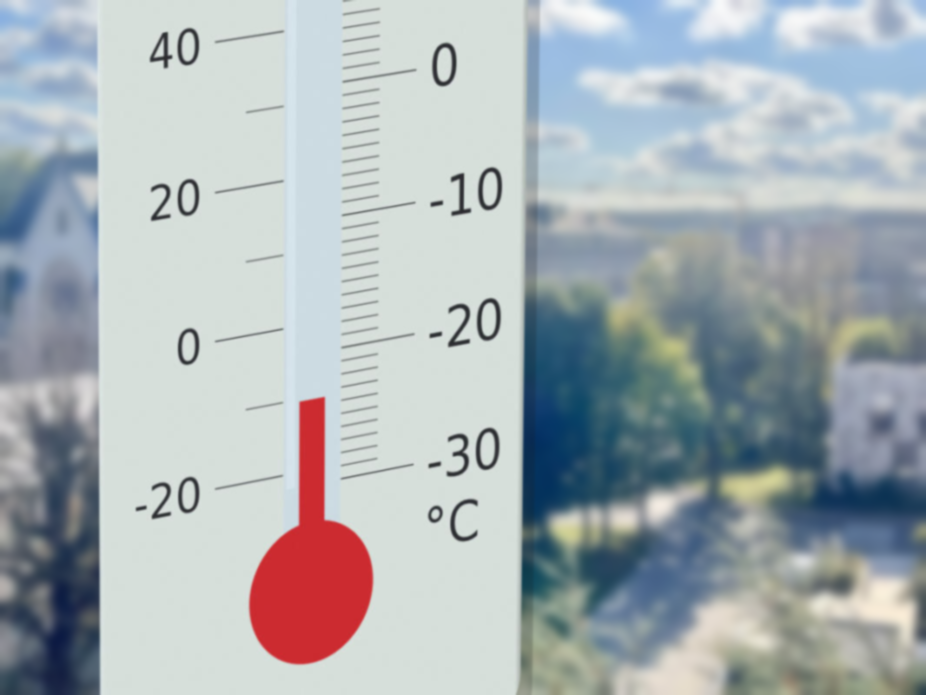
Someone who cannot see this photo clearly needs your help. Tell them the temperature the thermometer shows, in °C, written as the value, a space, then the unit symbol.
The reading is -23.5 °C
